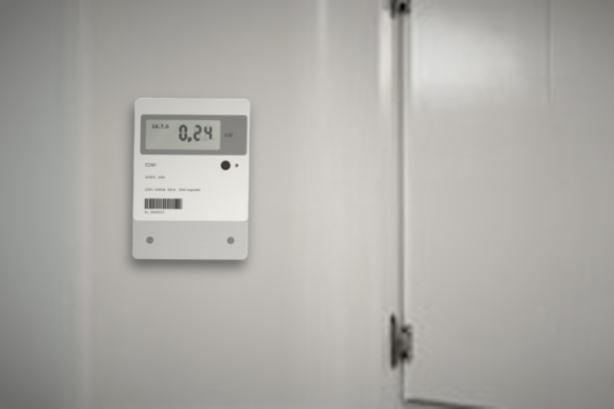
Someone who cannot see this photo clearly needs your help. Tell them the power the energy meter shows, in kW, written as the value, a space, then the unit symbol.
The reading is 0.24 kW
